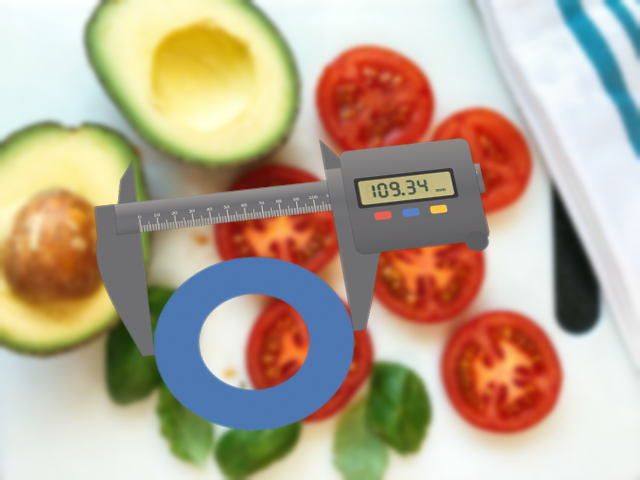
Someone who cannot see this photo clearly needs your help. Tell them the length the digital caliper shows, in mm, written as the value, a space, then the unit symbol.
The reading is 109.34 mm
